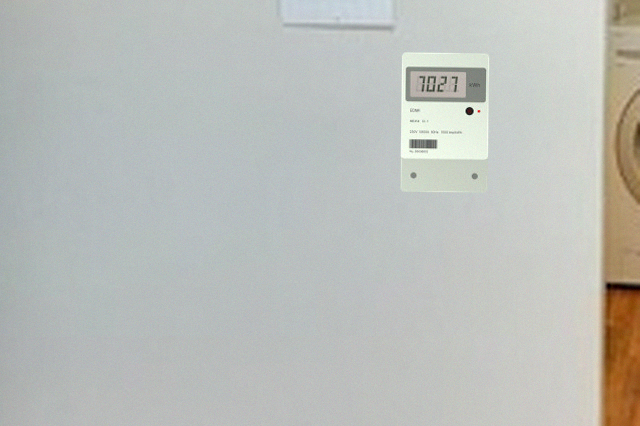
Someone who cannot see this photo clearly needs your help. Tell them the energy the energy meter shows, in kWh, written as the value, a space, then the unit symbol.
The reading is 7027 kWh
